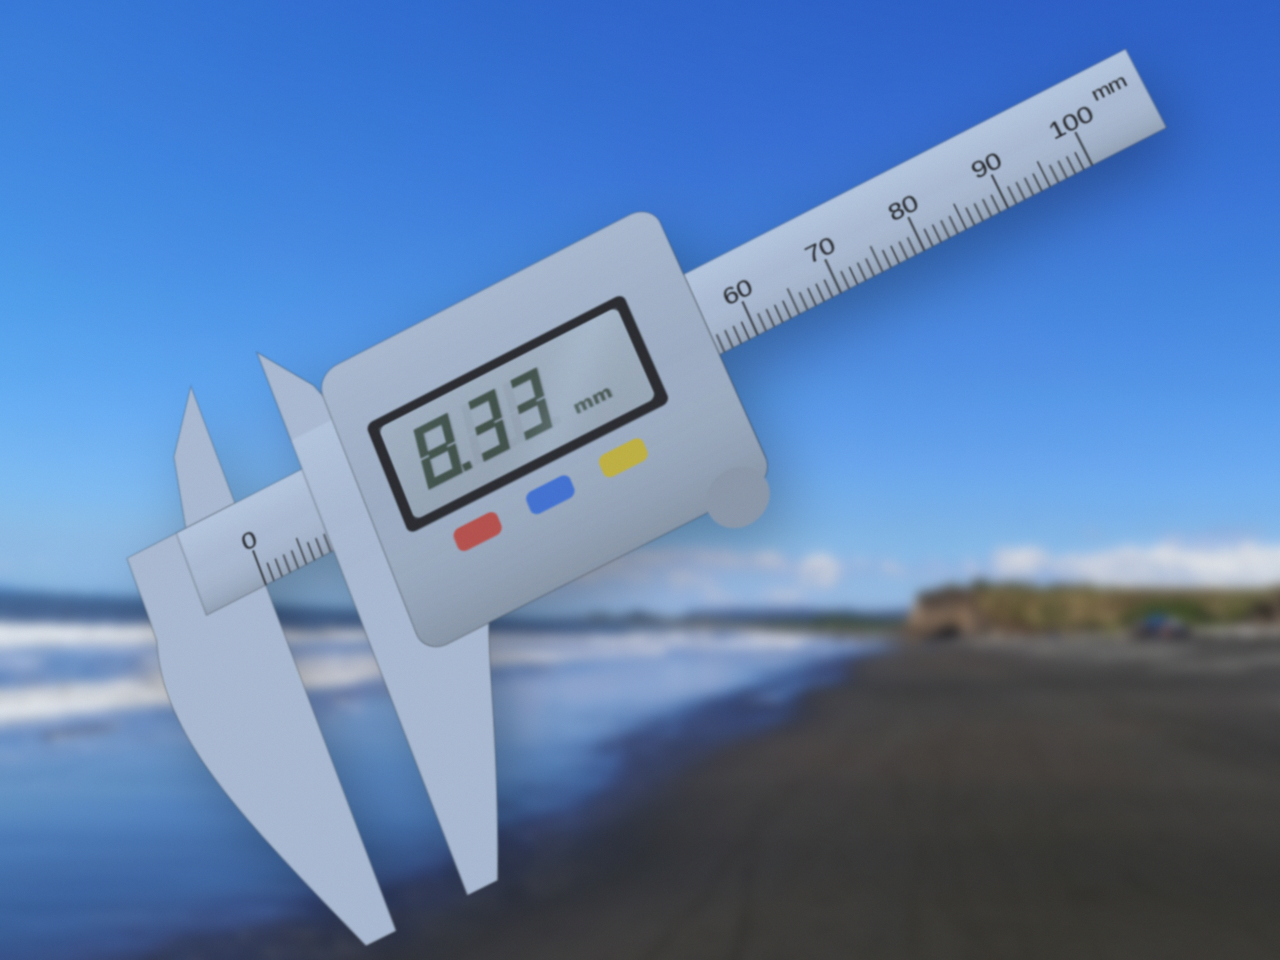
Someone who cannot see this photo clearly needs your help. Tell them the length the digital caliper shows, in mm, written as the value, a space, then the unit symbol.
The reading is 8.33 mm
